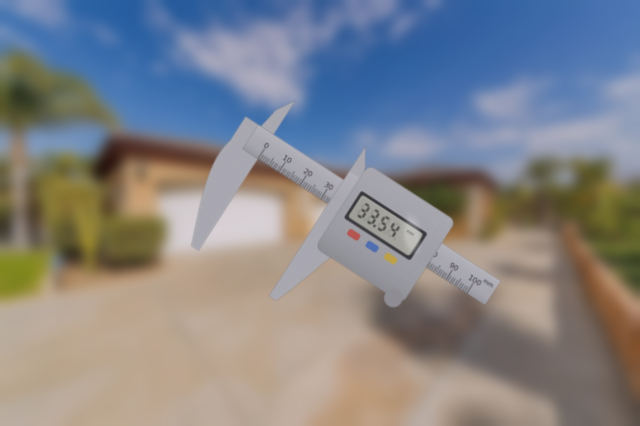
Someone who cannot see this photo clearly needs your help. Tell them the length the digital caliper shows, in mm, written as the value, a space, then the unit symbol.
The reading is 33.54 mm
